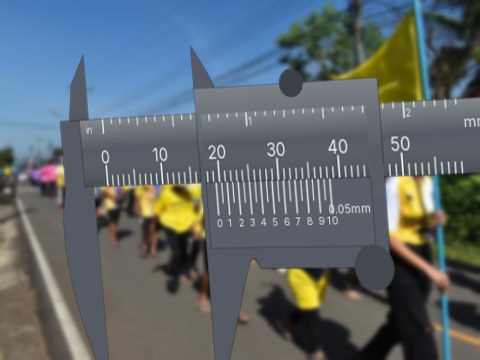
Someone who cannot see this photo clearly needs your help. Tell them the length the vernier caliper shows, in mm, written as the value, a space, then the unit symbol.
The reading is 19.4 mm
